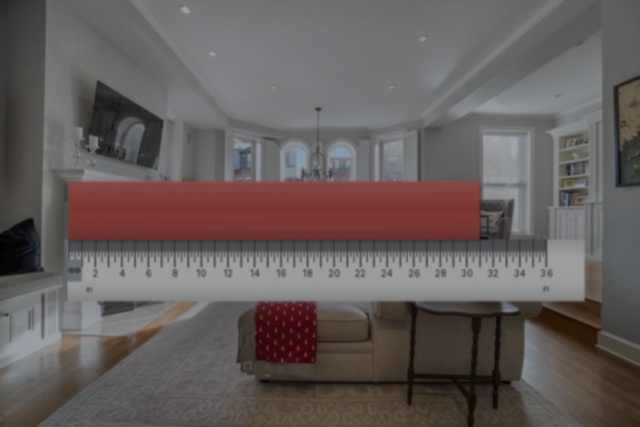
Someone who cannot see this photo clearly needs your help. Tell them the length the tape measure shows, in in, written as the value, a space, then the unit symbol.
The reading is 31 in
